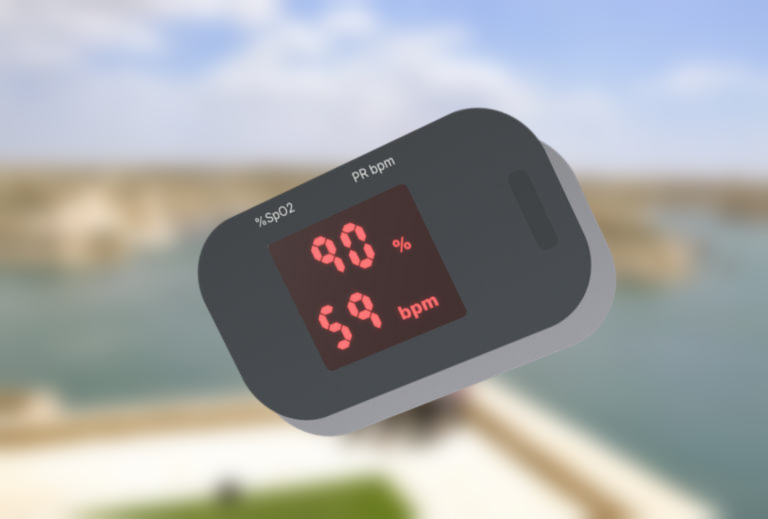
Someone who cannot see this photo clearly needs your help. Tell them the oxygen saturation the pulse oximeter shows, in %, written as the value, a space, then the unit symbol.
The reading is 90 %
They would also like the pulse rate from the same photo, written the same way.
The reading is 59 bpm
